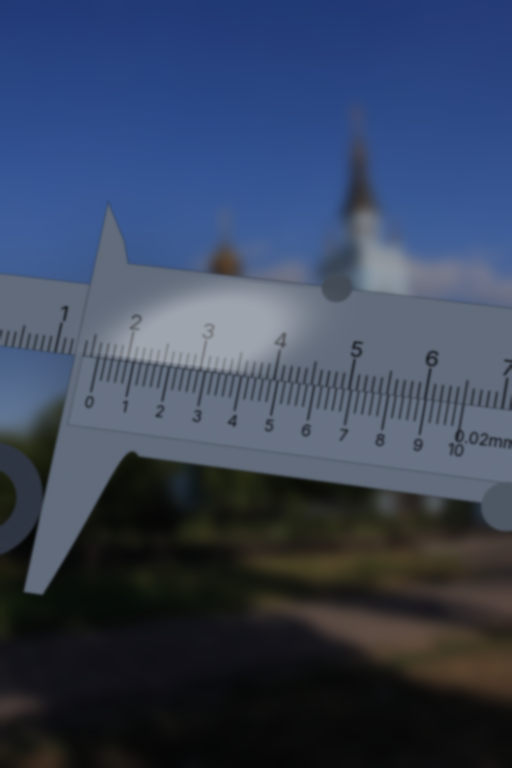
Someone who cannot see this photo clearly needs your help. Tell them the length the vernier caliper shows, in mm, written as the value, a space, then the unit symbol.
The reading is 16.0 mm
